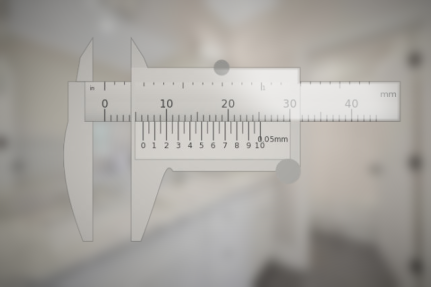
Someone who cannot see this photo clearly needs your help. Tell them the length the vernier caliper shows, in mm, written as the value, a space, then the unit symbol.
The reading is 6.2 mm
